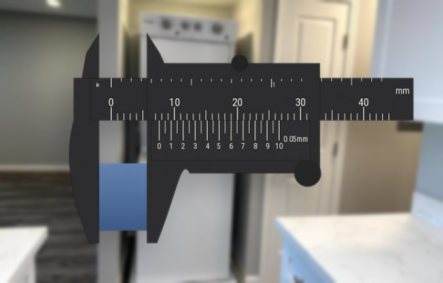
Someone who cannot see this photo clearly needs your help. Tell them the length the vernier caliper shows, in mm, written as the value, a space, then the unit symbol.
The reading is 7.6 mm
